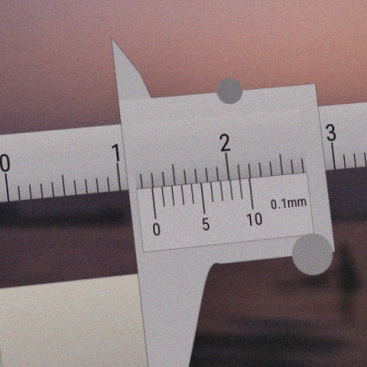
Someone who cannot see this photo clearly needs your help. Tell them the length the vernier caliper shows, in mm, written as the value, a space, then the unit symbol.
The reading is 12.9 mm
